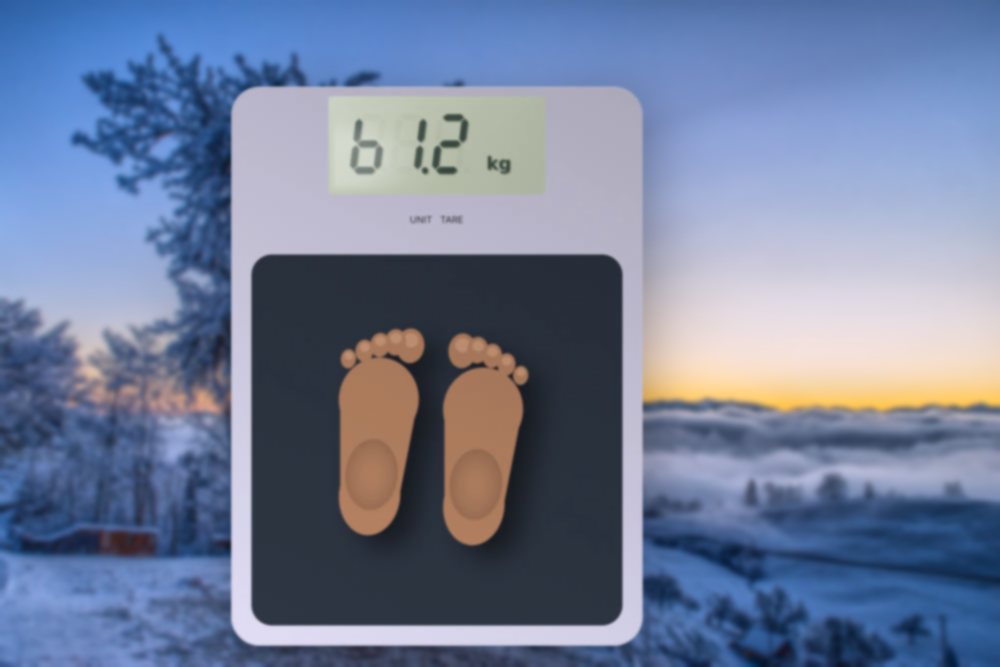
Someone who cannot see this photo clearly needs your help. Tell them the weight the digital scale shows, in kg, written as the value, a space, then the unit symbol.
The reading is 61.2 kg
